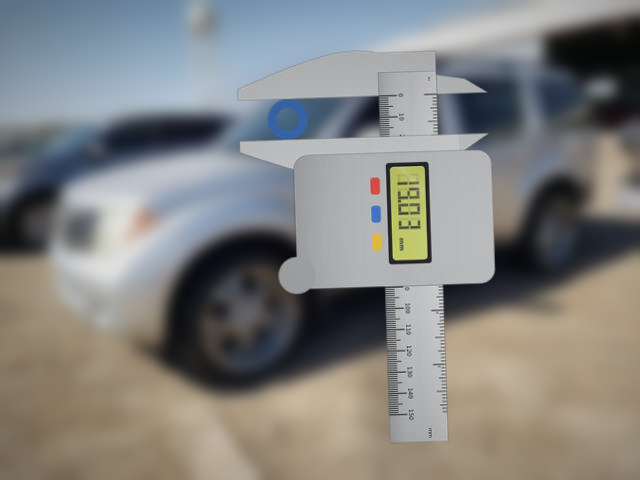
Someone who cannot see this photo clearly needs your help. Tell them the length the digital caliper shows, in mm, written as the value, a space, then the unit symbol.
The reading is 19.03 mm
